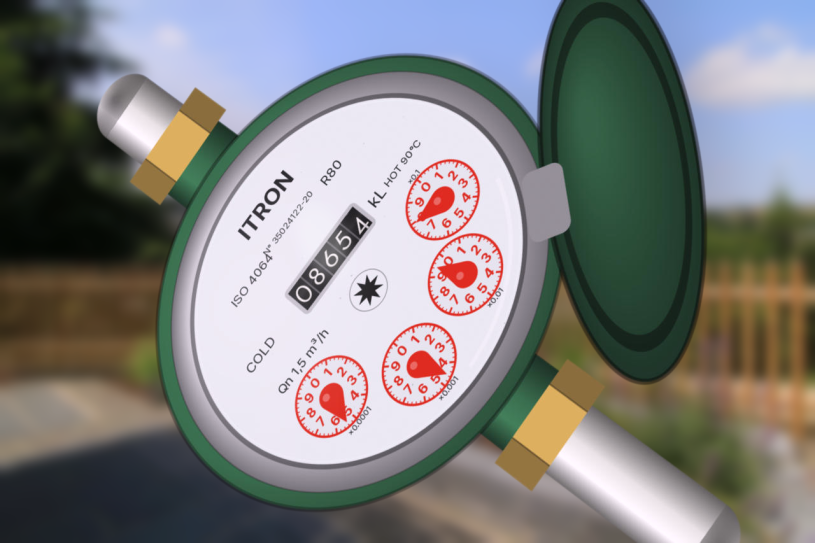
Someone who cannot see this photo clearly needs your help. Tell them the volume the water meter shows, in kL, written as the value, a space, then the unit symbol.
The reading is 8653.7945 kL
